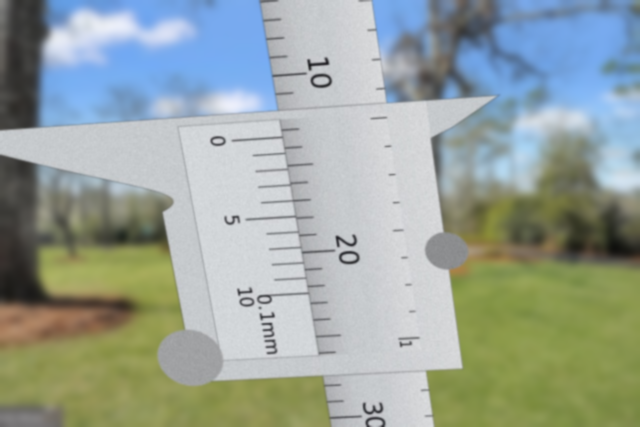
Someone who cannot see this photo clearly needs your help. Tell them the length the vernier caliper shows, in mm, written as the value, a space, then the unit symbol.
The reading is 13.4 mm
